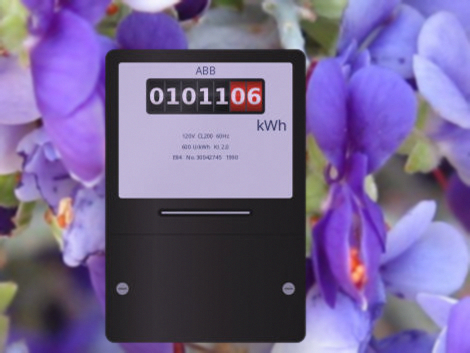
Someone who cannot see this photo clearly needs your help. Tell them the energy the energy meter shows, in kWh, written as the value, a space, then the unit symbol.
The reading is 1011.06 kWh
